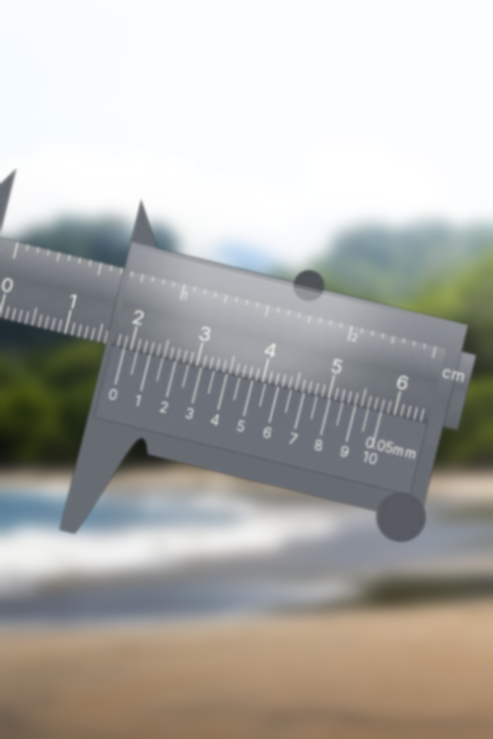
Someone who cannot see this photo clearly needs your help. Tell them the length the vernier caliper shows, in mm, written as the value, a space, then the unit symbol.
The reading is 19.0 mm
